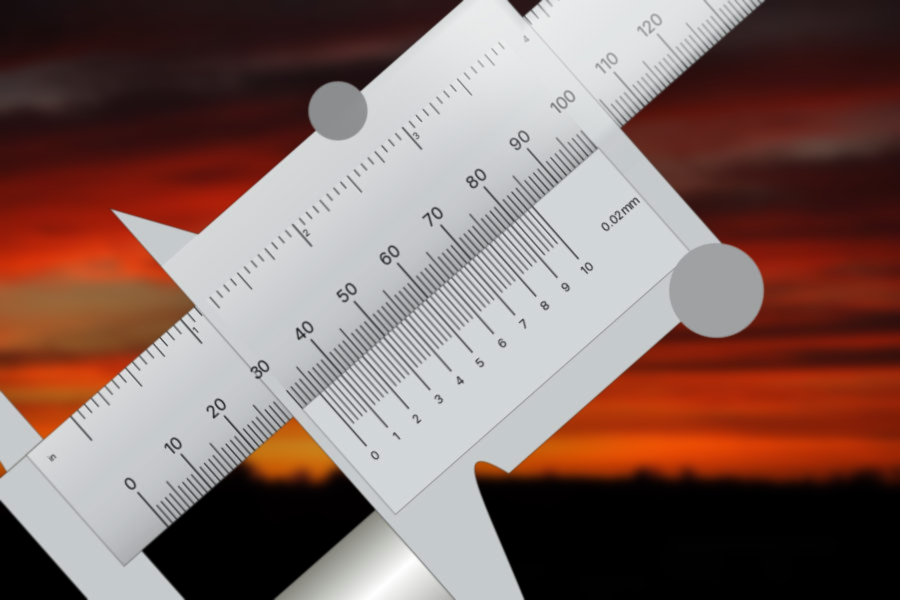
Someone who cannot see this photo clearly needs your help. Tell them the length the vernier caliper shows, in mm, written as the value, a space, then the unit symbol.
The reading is 35.0 mm
